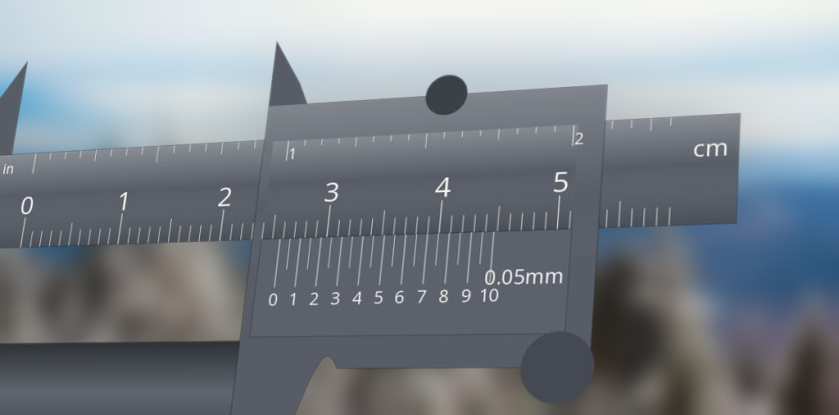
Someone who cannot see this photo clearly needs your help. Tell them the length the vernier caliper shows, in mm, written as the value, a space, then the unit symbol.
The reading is 25.7 mm
